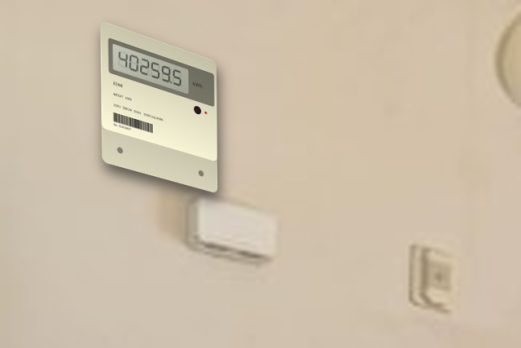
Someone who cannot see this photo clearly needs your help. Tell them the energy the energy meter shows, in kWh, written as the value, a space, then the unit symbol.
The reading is 40259.5 kWh
